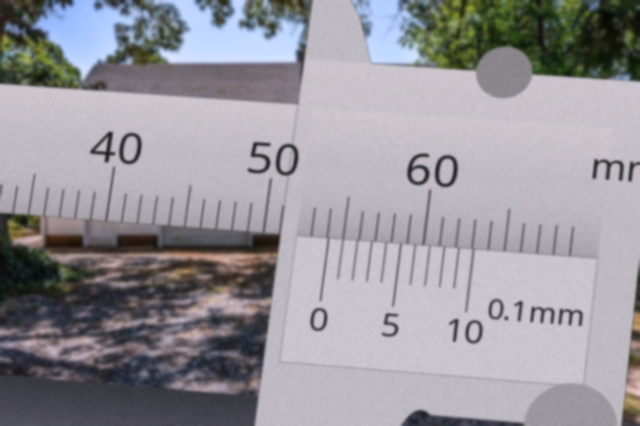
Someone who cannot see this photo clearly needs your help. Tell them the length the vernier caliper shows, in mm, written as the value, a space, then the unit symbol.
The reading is 54.1 mm
